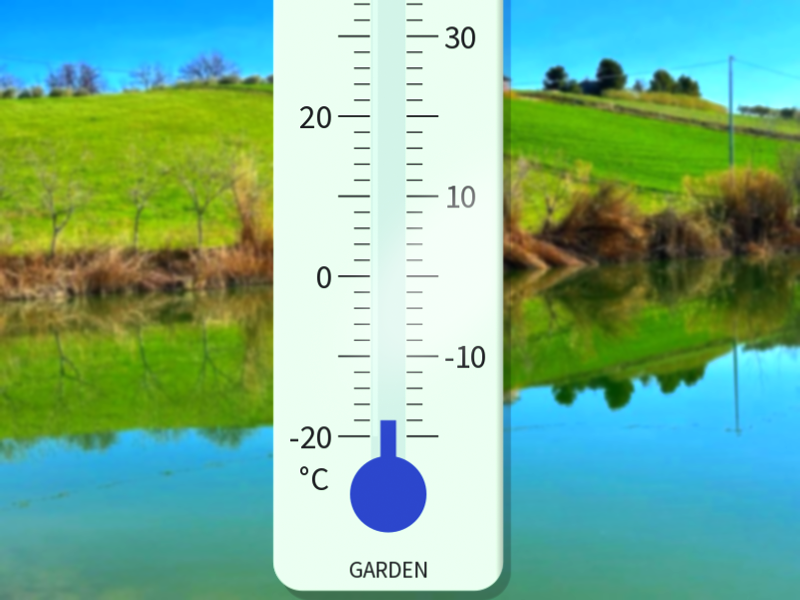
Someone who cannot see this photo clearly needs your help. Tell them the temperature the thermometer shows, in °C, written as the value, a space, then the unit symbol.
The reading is -18 °C
